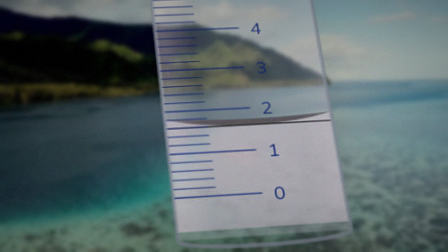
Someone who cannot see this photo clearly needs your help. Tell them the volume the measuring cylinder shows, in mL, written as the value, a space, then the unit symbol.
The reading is 1.6 mL
